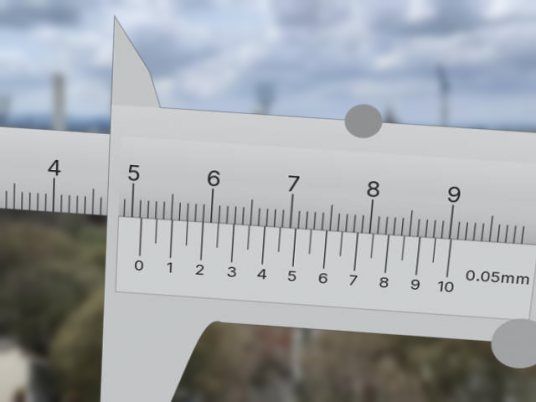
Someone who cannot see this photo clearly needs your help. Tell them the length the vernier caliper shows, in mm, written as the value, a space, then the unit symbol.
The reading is 51.2 mm
